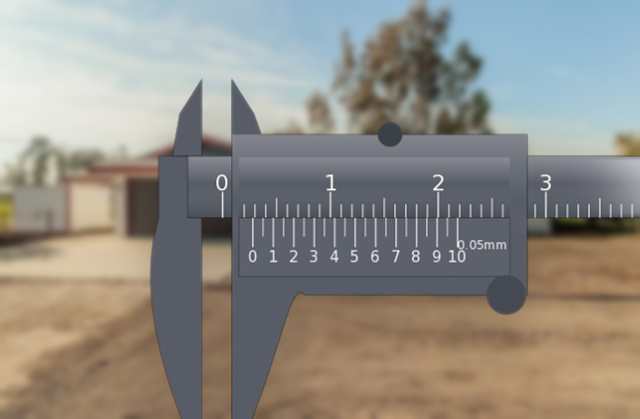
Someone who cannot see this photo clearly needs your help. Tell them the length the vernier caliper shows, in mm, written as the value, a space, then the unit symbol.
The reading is 2.8 mm
